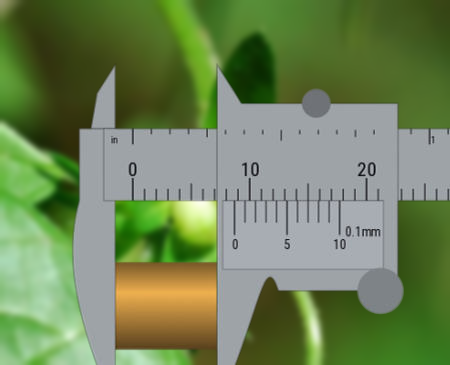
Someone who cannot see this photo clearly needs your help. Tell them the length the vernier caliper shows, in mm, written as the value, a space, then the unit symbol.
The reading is 8.7 mm
